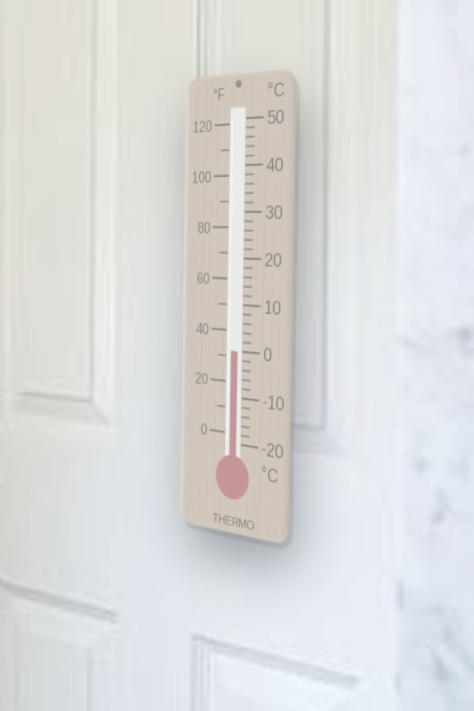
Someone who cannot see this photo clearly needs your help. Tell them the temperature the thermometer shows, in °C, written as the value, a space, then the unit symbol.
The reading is 0 °C
